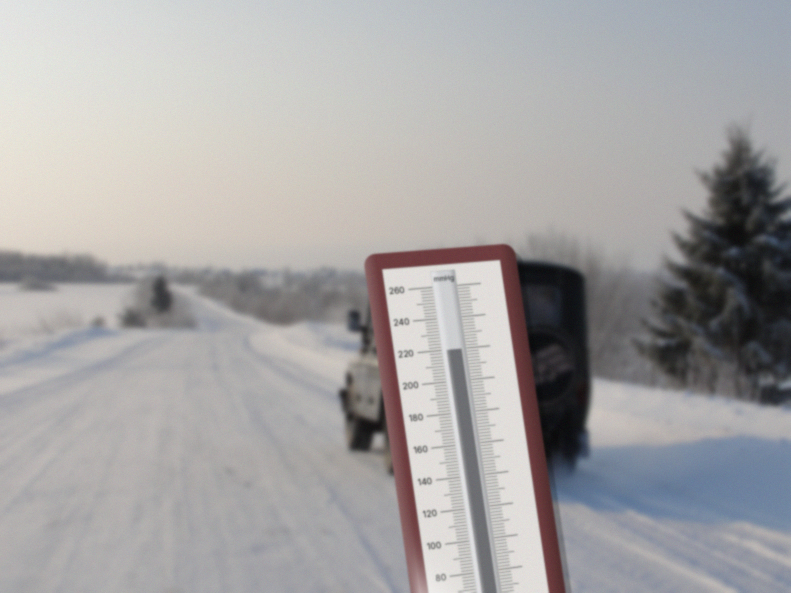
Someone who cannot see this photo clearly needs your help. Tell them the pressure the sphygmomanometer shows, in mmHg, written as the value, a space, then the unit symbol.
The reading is 220 mmHg
